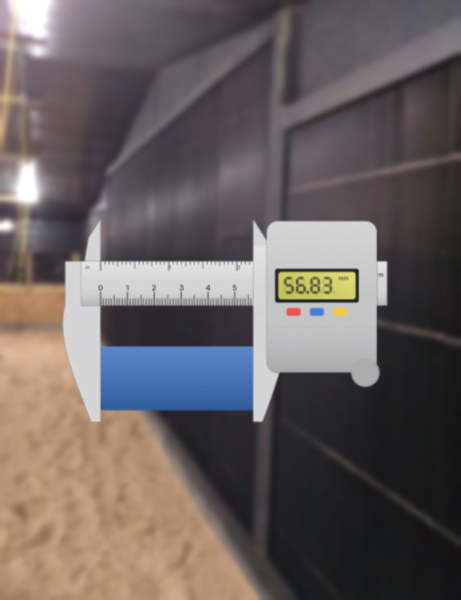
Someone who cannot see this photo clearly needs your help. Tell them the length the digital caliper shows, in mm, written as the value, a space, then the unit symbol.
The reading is 56.83 mm
